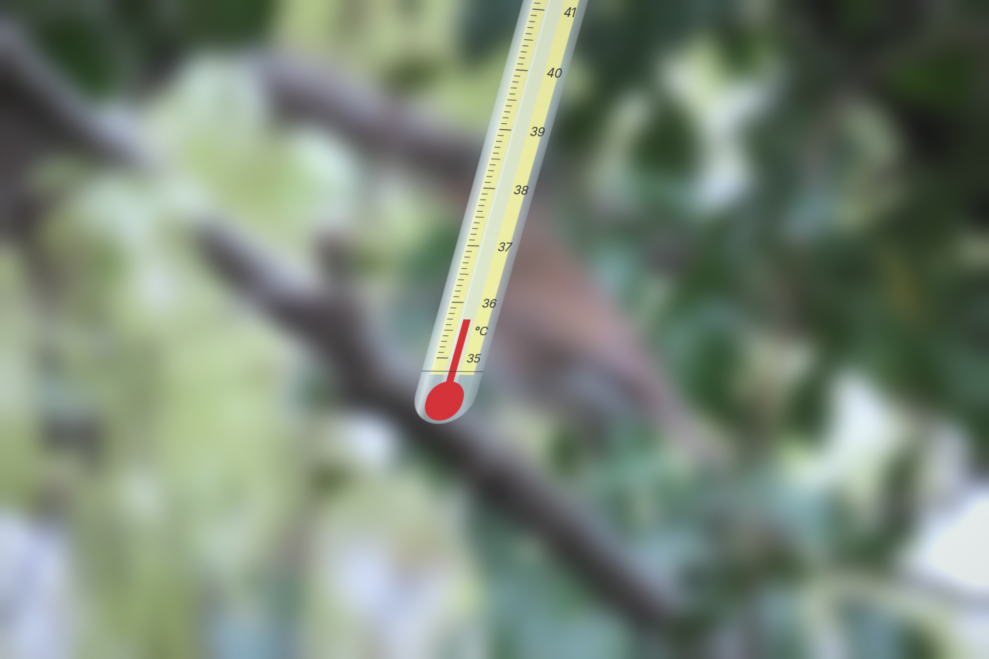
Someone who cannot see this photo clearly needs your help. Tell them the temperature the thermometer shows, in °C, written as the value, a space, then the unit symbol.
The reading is 35.7 °C
